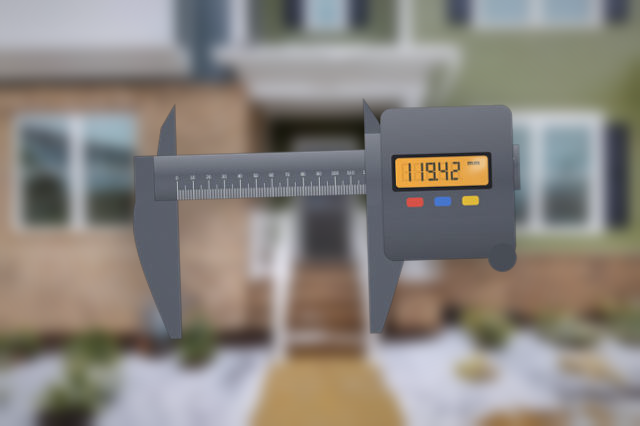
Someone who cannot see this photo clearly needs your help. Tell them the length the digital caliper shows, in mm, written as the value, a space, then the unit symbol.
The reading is 119.42 mm
